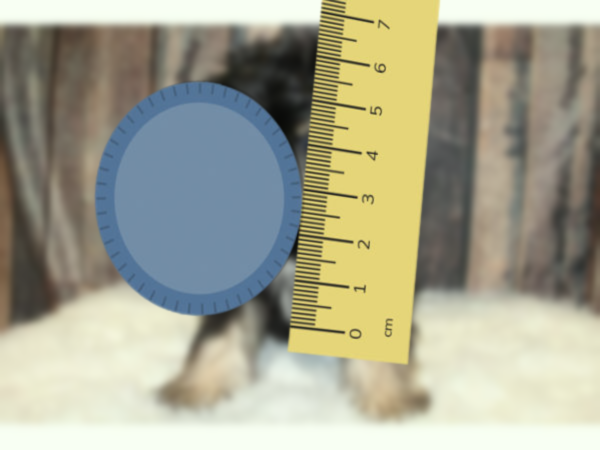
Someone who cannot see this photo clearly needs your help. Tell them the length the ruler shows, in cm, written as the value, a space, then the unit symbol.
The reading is 5 cm
